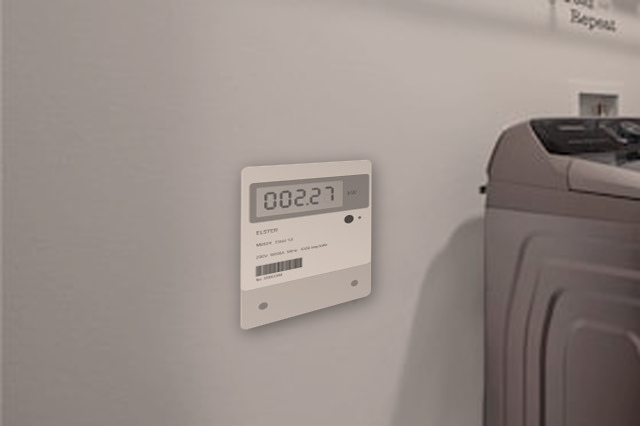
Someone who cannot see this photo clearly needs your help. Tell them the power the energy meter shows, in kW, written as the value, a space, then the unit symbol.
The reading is 2.27 kW
